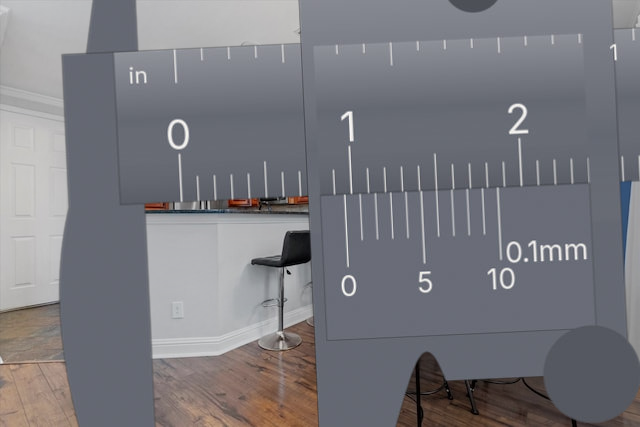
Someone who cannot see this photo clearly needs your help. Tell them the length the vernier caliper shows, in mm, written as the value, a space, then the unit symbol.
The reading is 9.6 mm
